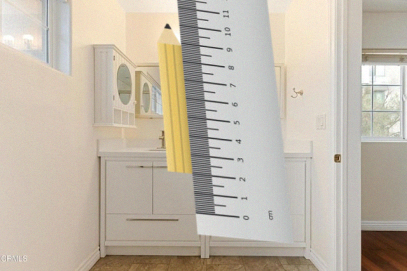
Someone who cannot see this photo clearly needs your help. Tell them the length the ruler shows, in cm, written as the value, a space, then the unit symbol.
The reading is 8 cm
